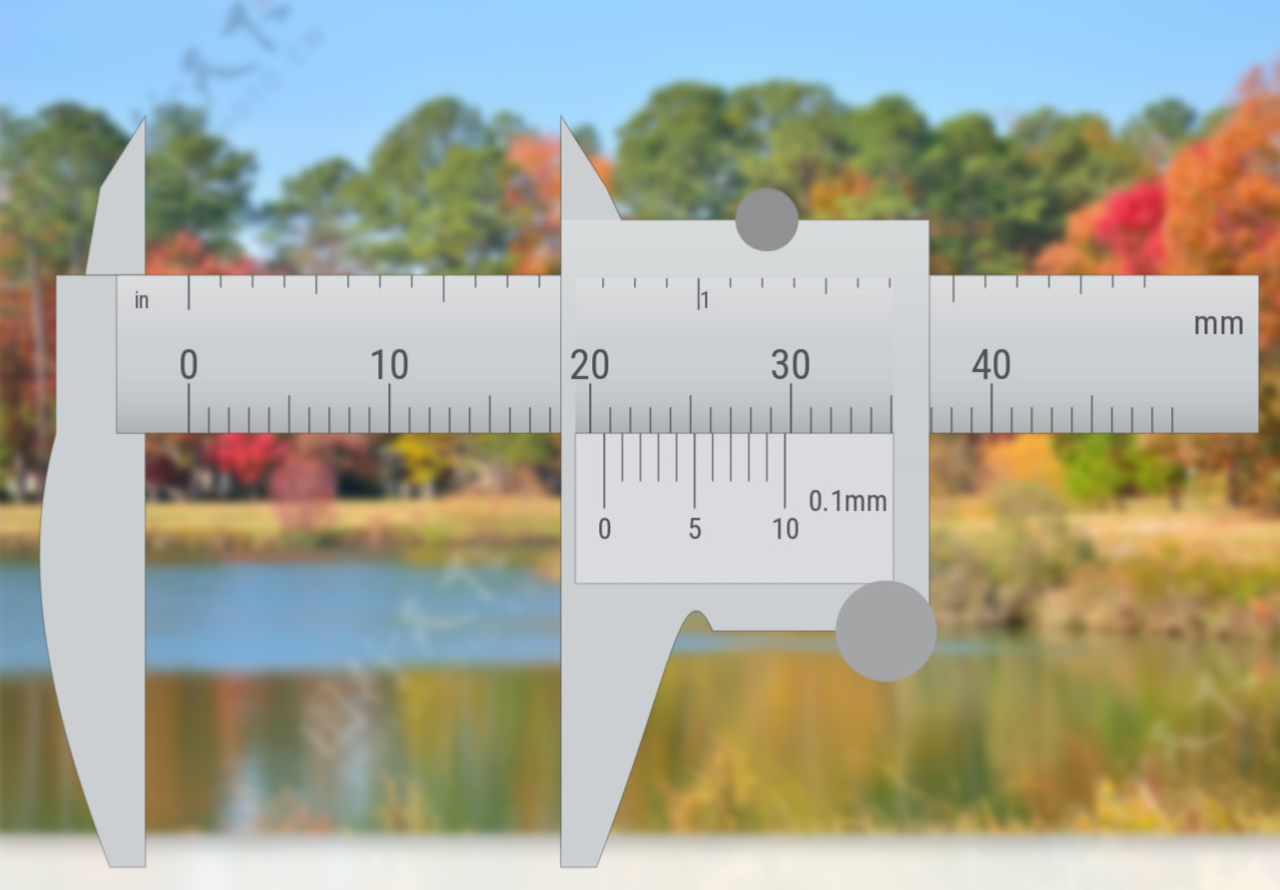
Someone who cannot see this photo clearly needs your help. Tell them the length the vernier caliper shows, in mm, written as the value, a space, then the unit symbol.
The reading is 20.7 mm
